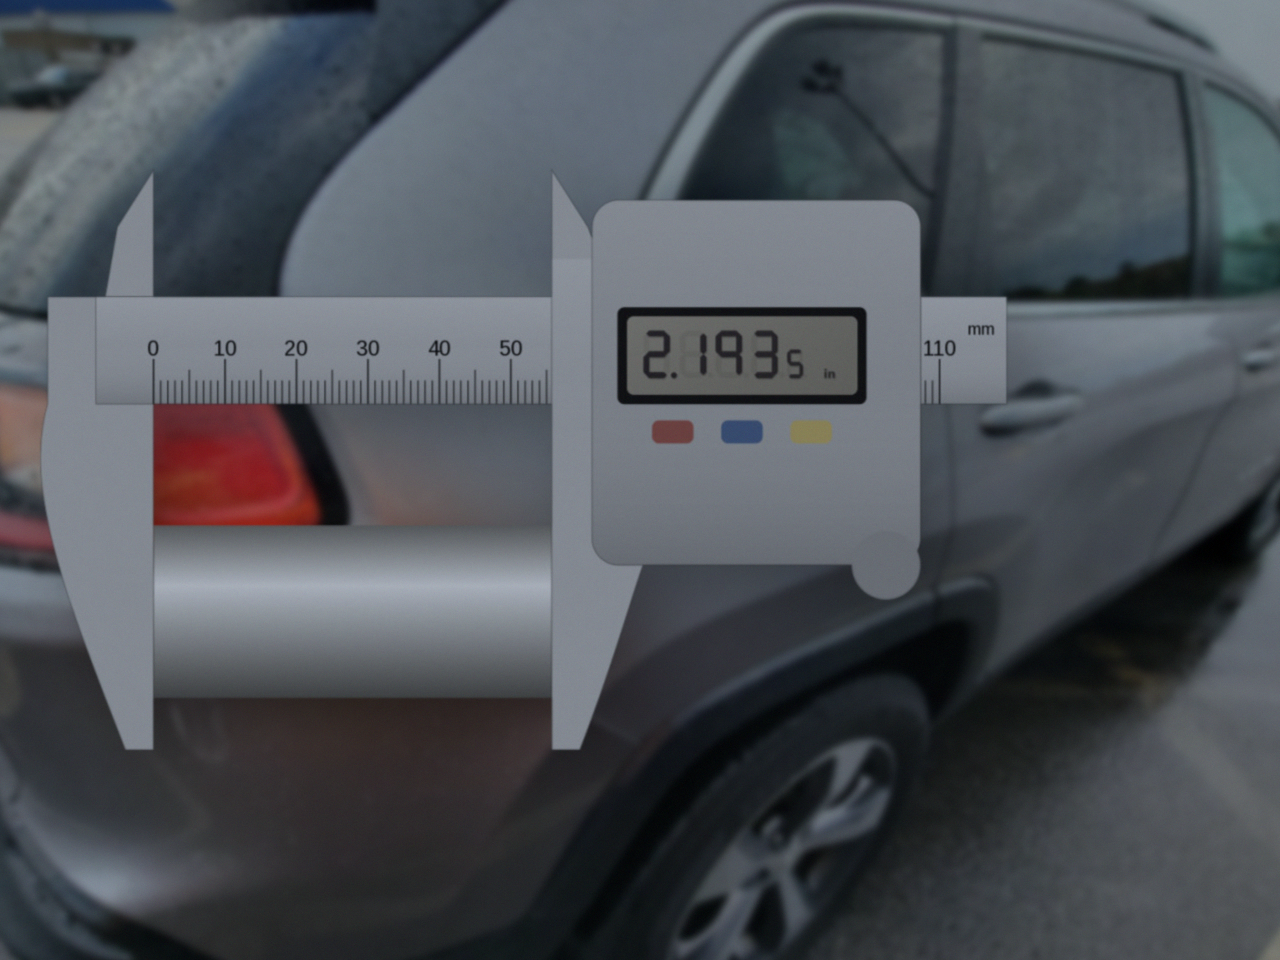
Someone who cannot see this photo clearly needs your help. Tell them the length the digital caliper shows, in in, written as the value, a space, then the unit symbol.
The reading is 2.1935 in
